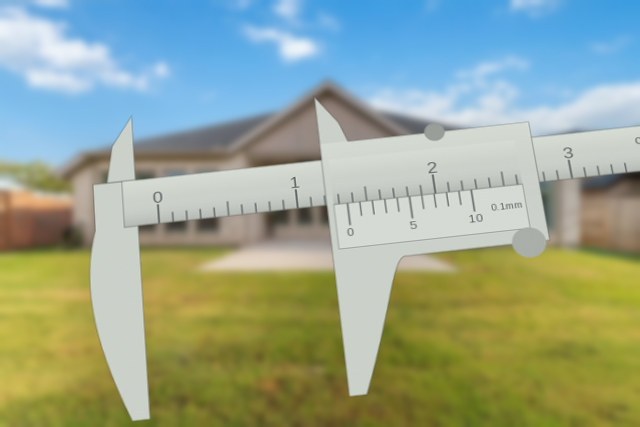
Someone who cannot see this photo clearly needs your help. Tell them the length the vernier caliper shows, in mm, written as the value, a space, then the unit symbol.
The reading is 13.6 mm
